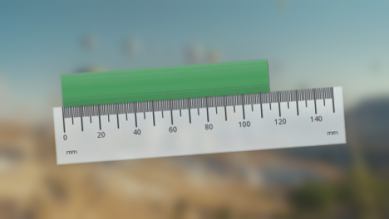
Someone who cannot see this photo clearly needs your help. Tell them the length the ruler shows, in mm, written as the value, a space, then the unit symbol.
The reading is 115 mm
